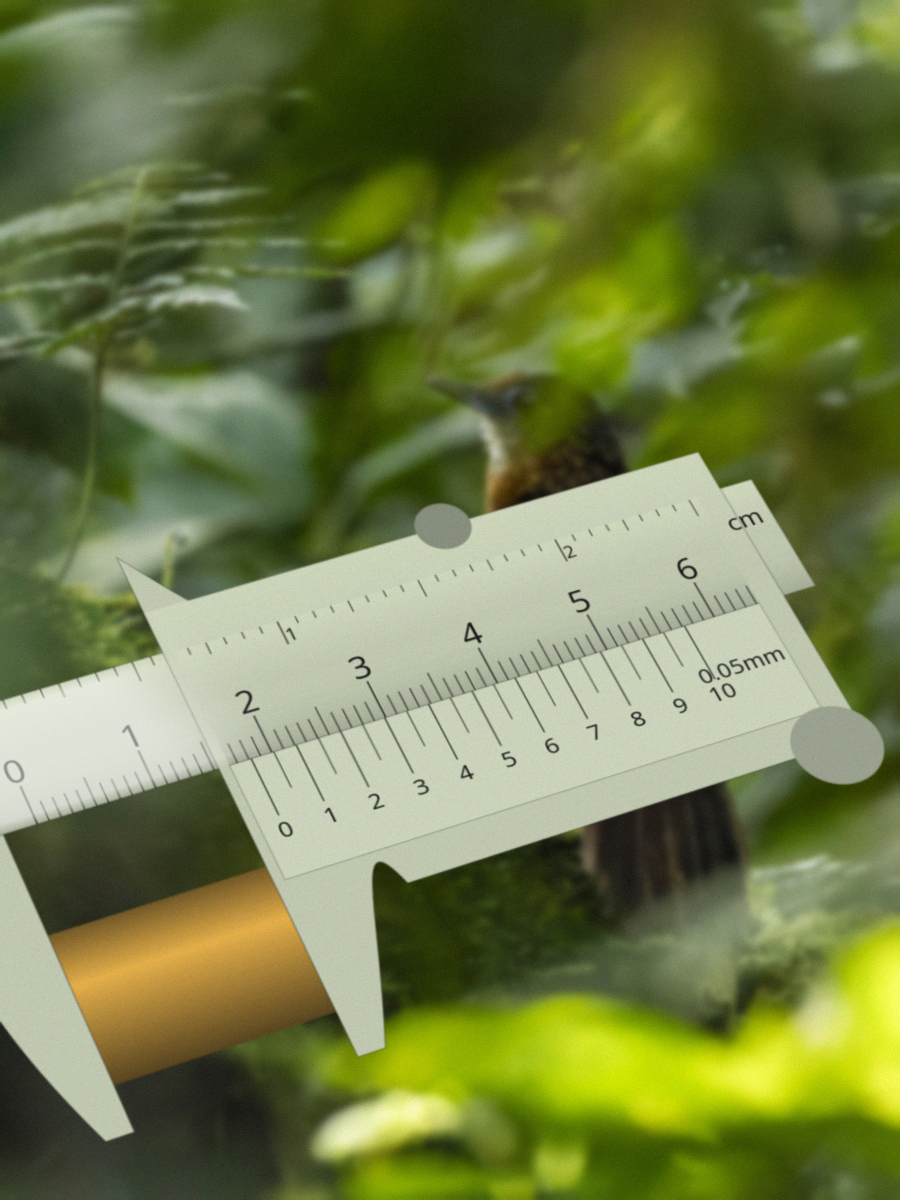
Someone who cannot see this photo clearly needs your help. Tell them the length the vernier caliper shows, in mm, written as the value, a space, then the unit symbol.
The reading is 18.2 mm
